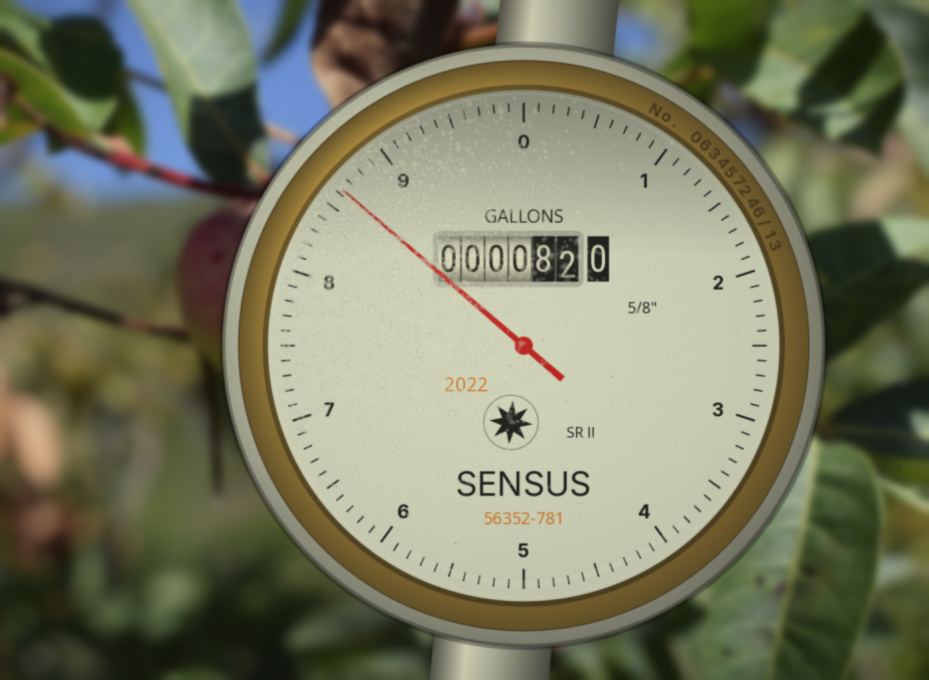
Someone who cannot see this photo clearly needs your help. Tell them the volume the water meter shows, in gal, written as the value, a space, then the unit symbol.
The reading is 818.6 gal
